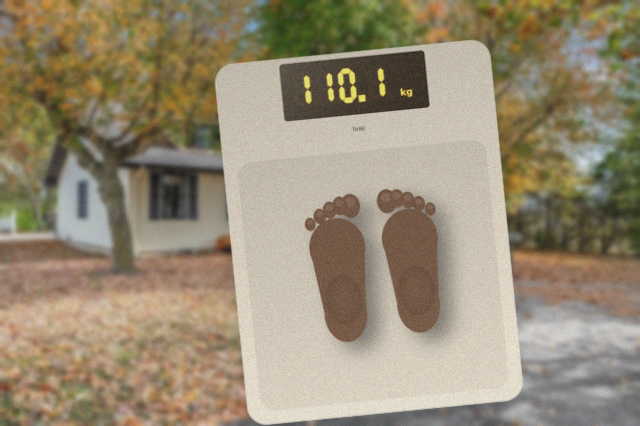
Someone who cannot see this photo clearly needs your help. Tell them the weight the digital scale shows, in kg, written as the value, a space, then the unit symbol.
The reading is 110.1 kg
